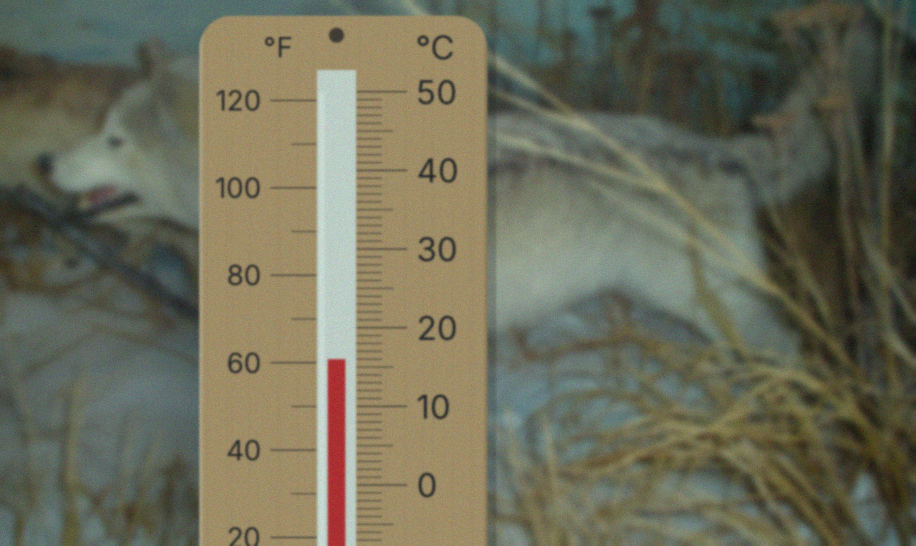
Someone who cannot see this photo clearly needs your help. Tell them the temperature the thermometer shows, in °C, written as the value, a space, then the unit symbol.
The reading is 16 °C
